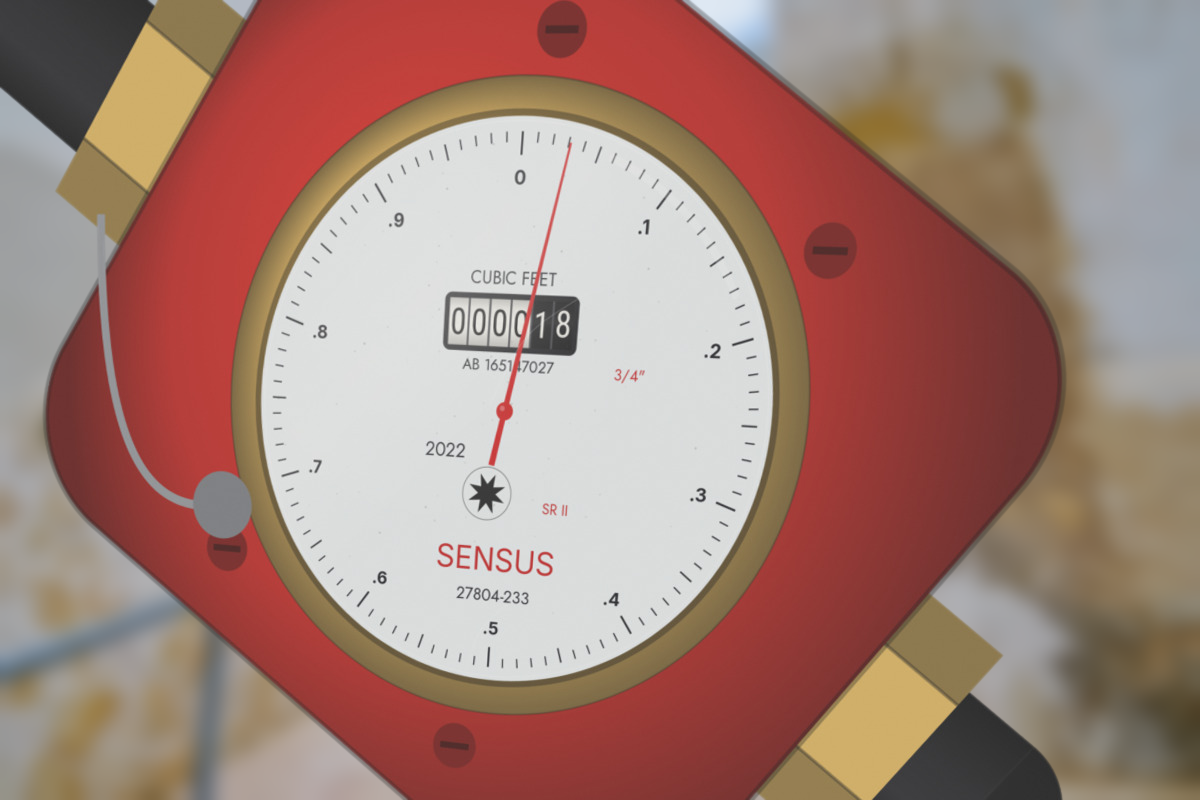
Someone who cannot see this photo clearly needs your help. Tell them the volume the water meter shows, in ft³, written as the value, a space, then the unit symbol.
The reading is 18.03 ft³
